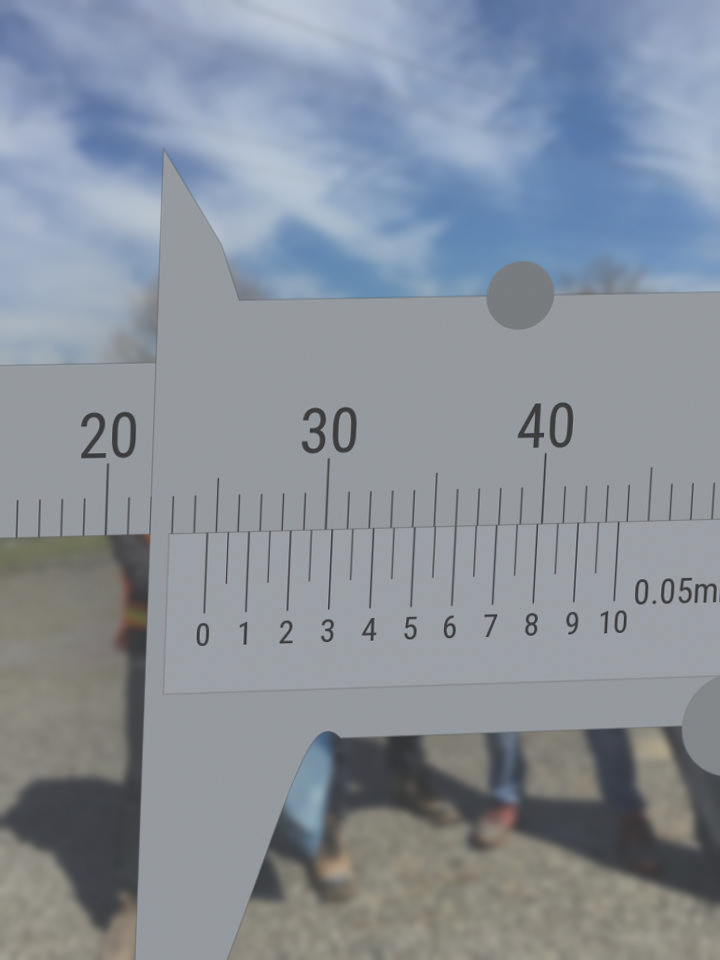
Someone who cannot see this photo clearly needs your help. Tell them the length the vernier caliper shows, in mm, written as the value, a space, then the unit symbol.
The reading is 24.6 mm
